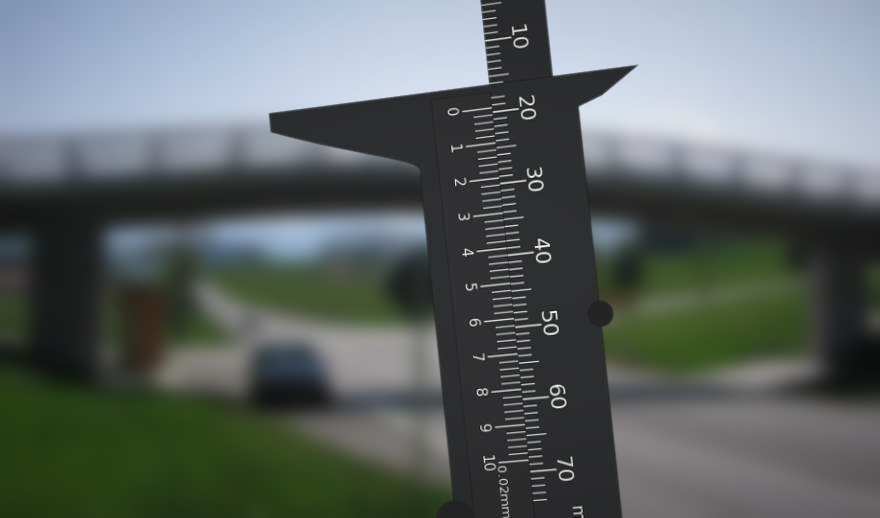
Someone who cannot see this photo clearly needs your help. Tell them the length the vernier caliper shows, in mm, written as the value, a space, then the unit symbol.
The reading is 19.4 mm
